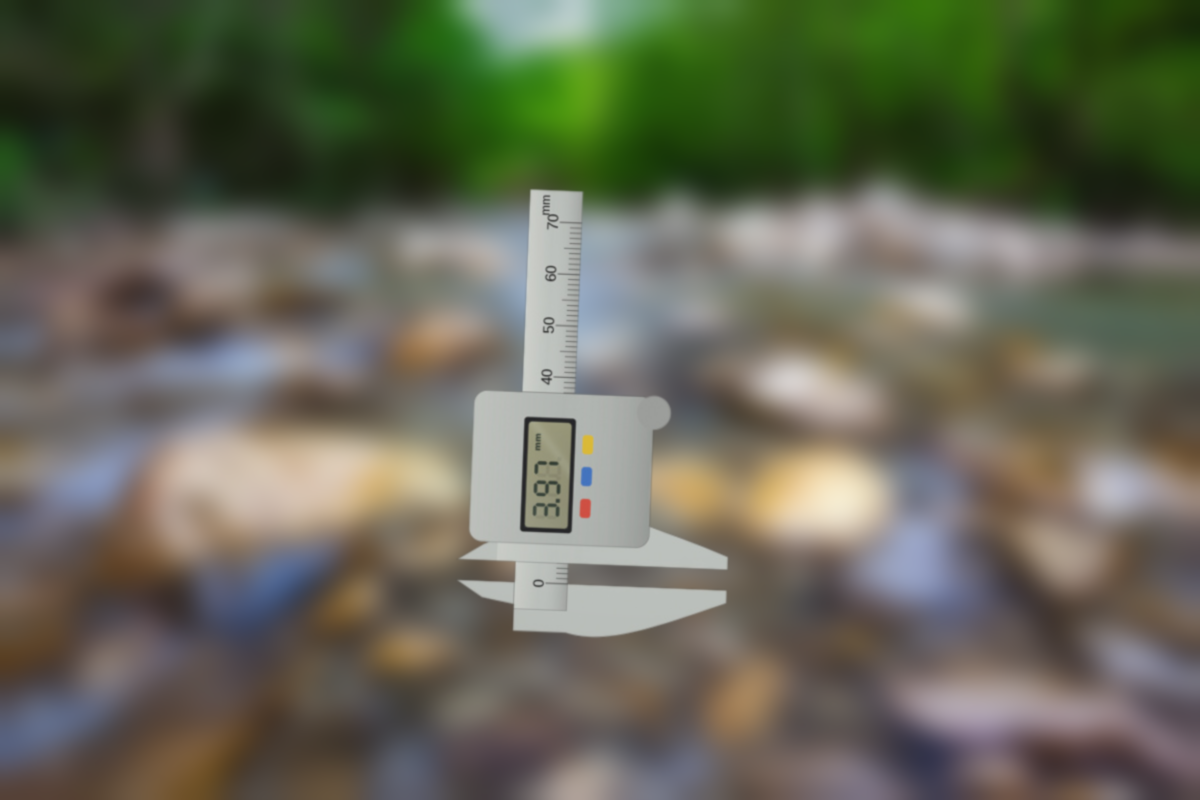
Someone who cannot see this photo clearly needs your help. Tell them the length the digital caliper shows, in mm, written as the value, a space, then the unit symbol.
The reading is 3.97 mm
